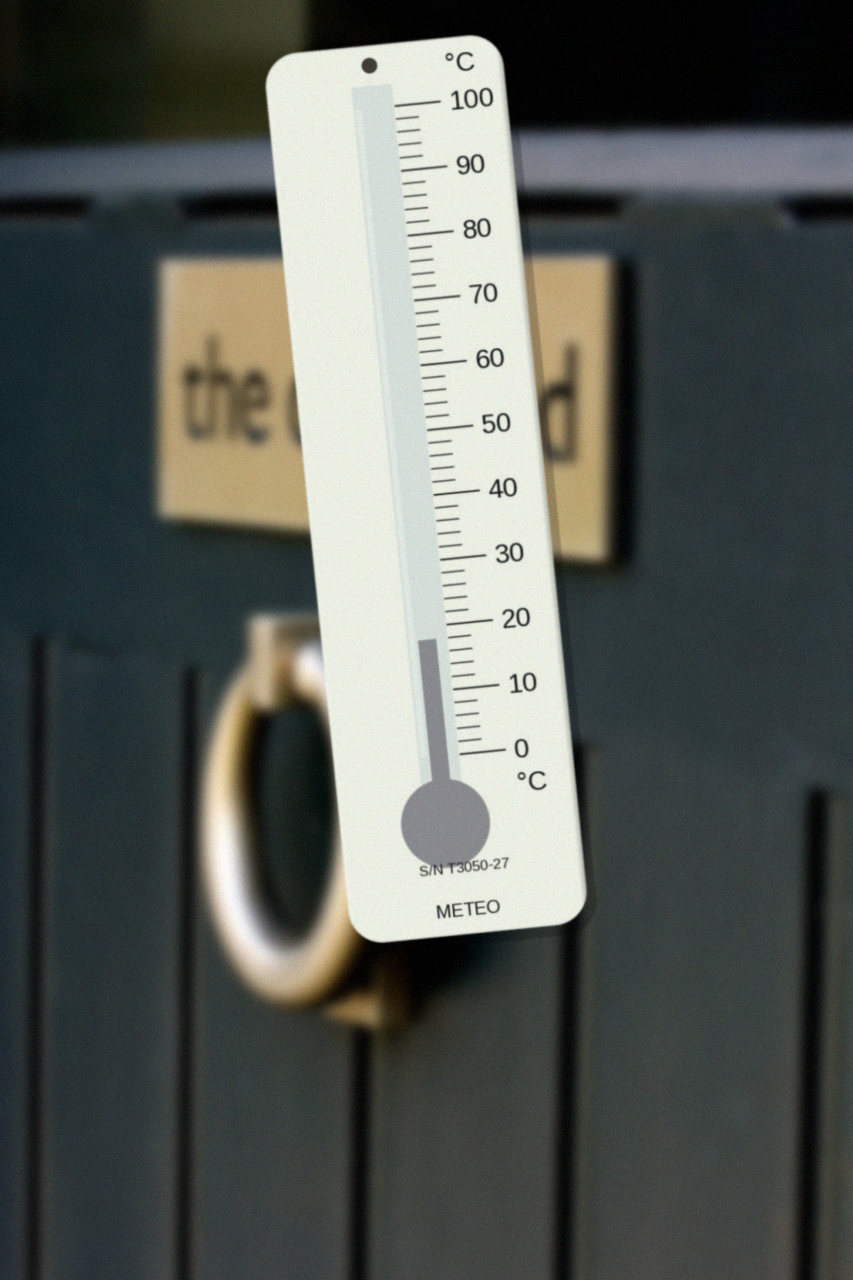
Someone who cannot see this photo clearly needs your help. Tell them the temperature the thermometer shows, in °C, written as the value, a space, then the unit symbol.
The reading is 18 °C
